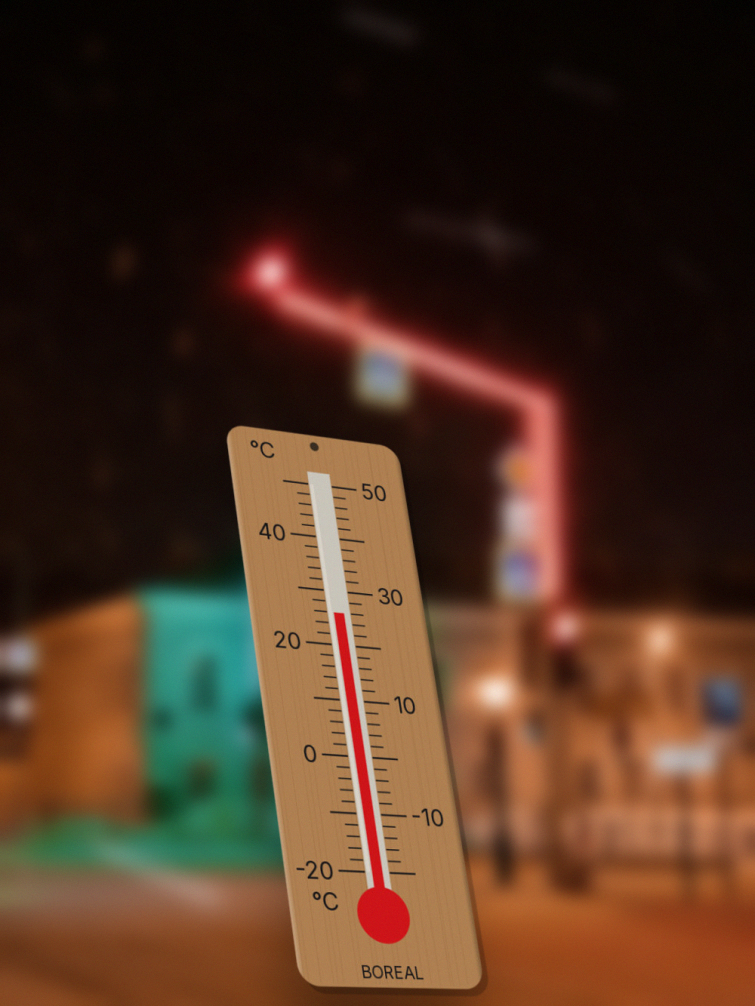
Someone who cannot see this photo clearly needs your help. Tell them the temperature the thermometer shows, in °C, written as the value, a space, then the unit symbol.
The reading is 26 °C
